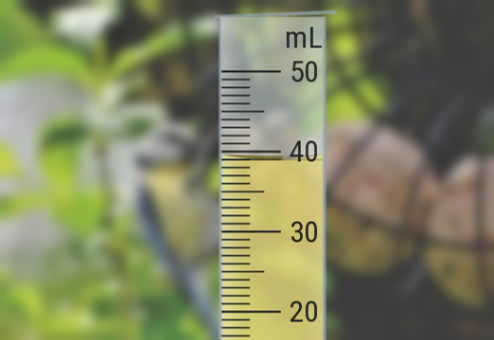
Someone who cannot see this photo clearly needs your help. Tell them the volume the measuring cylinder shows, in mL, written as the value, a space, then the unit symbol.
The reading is 39 mL
